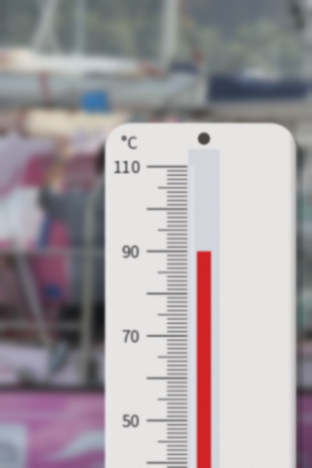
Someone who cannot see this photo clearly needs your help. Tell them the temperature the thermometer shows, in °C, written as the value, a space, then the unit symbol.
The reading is 90 °C
